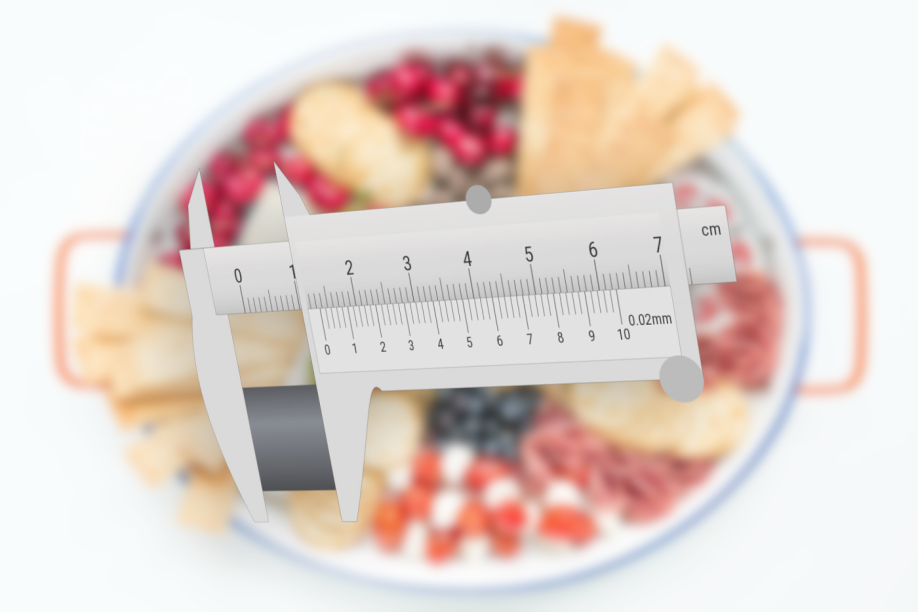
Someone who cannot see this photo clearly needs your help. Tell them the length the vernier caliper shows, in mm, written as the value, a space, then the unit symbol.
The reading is 13.6 mm
